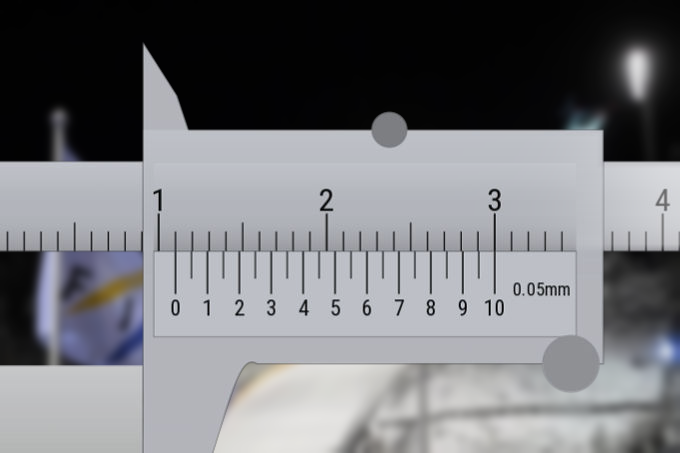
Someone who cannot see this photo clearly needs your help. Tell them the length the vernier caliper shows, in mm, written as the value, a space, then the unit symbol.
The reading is 11.0 mm
